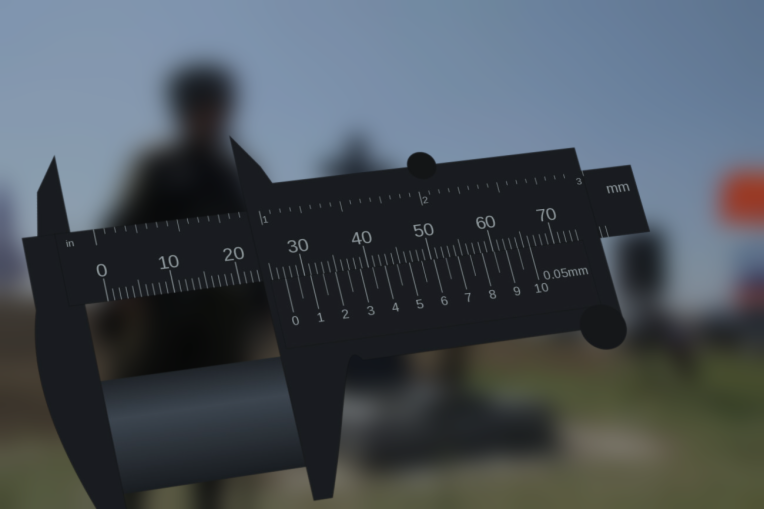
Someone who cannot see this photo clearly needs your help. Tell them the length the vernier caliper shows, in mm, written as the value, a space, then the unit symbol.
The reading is 27.0 mm
